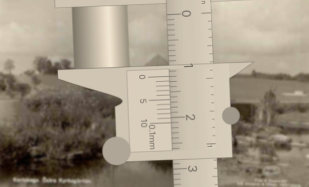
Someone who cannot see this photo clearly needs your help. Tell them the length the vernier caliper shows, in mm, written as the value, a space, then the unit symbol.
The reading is 12.0 mm
